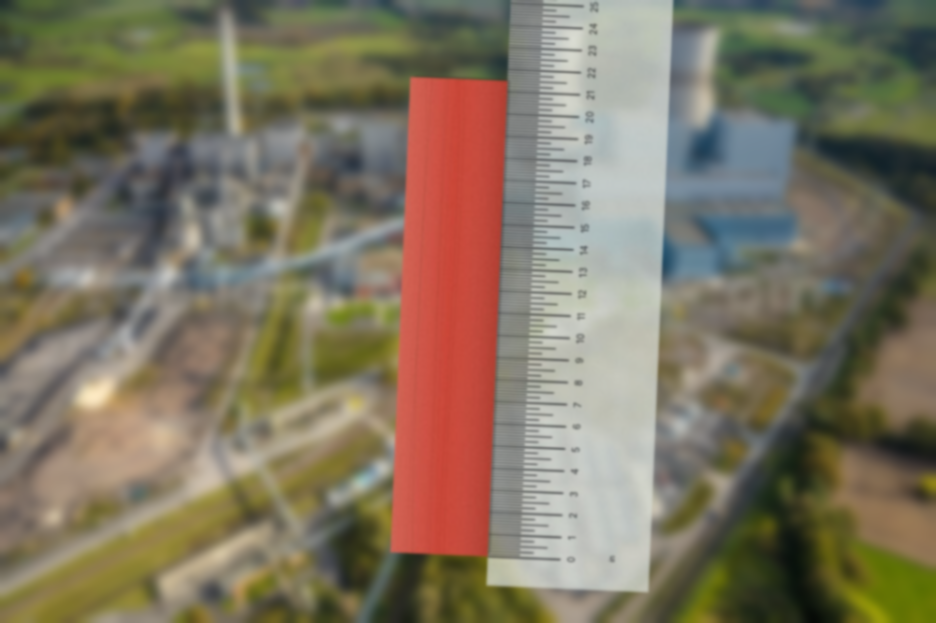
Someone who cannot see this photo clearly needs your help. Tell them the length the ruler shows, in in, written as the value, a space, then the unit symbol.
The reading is 21.5 in
